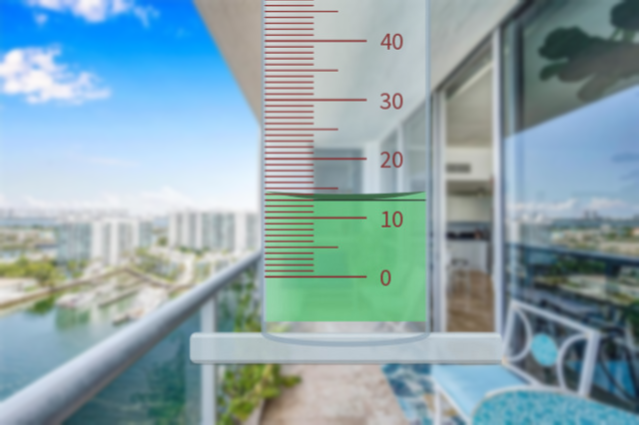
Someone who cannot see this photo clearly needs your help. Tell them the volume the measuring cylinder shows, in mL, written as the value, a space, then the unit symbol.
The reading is 13 mL
